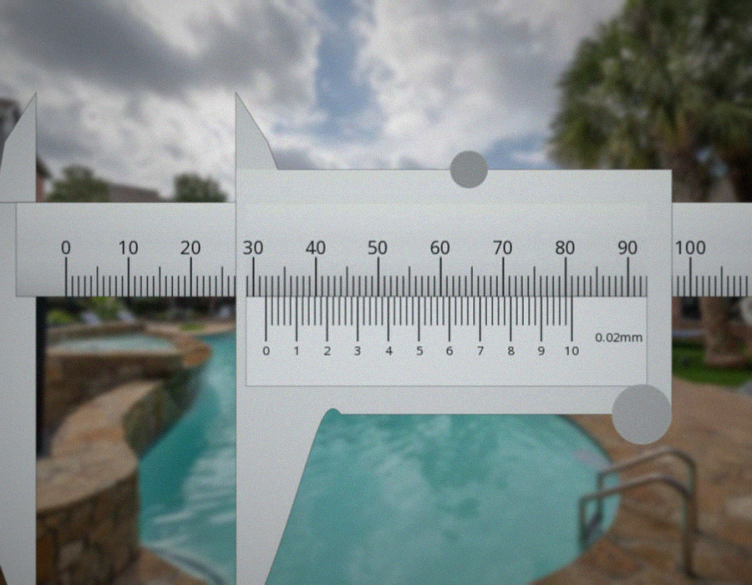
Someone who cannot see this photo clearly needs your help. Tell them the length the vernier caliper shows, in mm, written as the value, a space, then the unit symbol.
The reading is 32.0 mm
